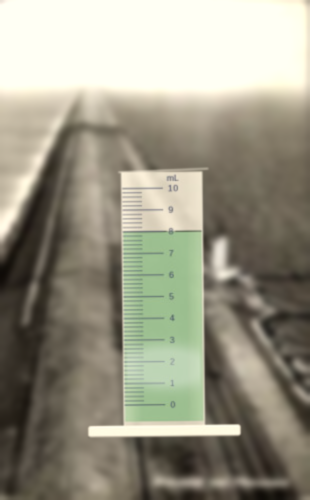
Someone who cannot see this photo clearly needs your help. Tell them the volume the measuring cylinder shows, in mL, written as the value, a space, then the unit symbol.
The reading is 8 mL
